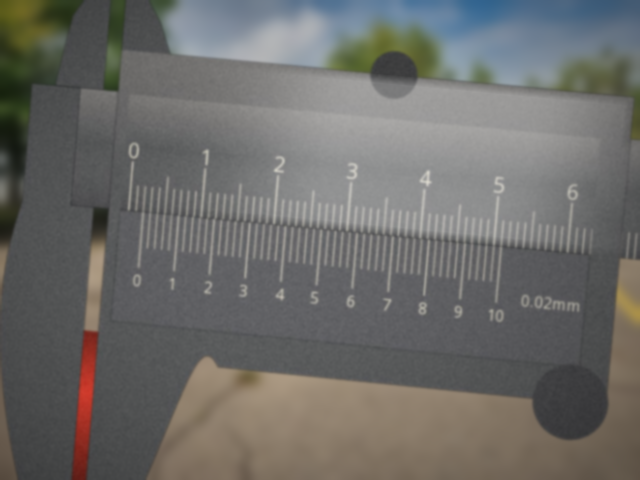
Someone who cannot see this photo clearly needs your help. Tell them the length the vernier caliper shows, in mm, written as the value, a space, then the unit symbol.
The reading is 2.0 mm
